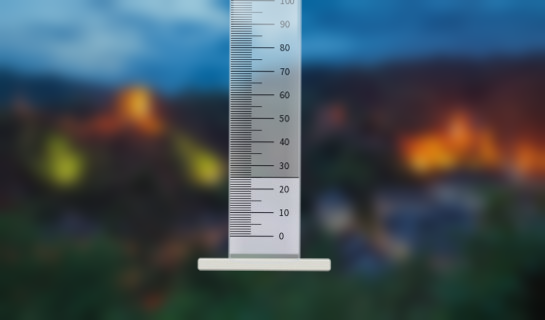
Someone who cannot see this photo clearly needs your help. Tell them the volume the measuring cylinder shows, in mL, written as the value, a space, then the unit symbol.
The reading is 25 mL
